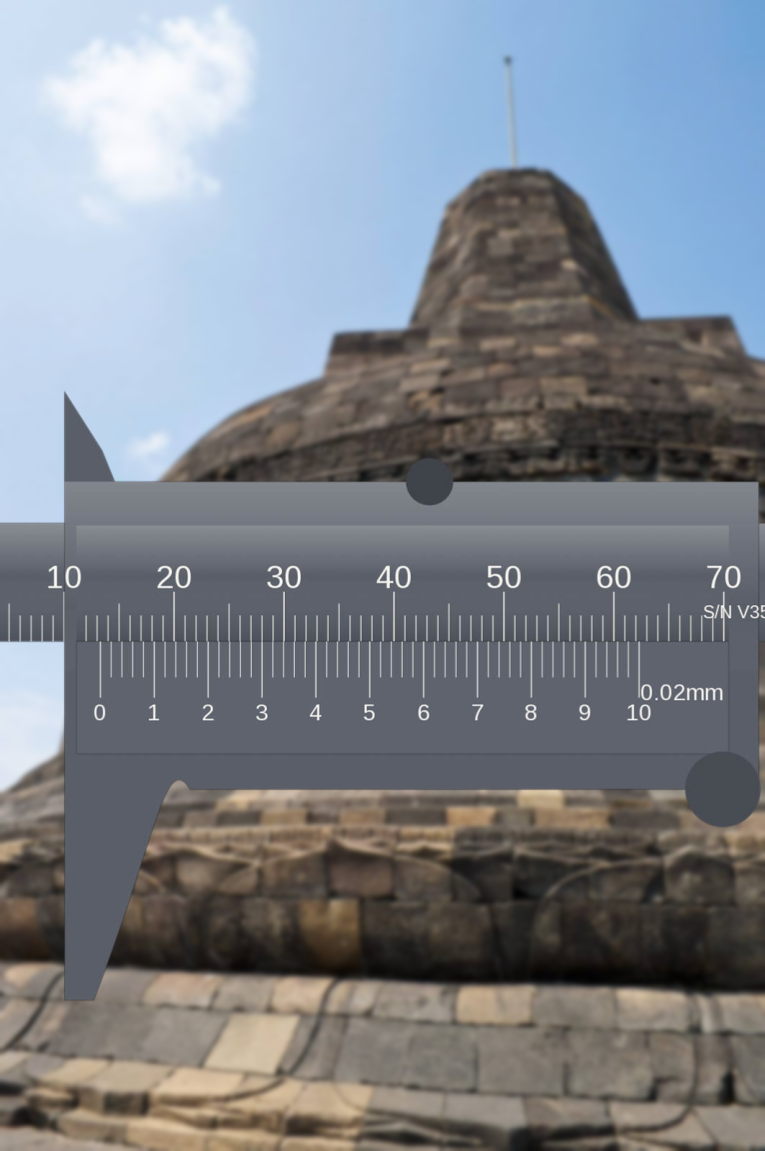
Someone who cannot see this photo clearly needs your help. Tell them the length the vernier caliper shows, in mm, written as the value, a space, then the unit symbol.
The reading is 13.3 mm
